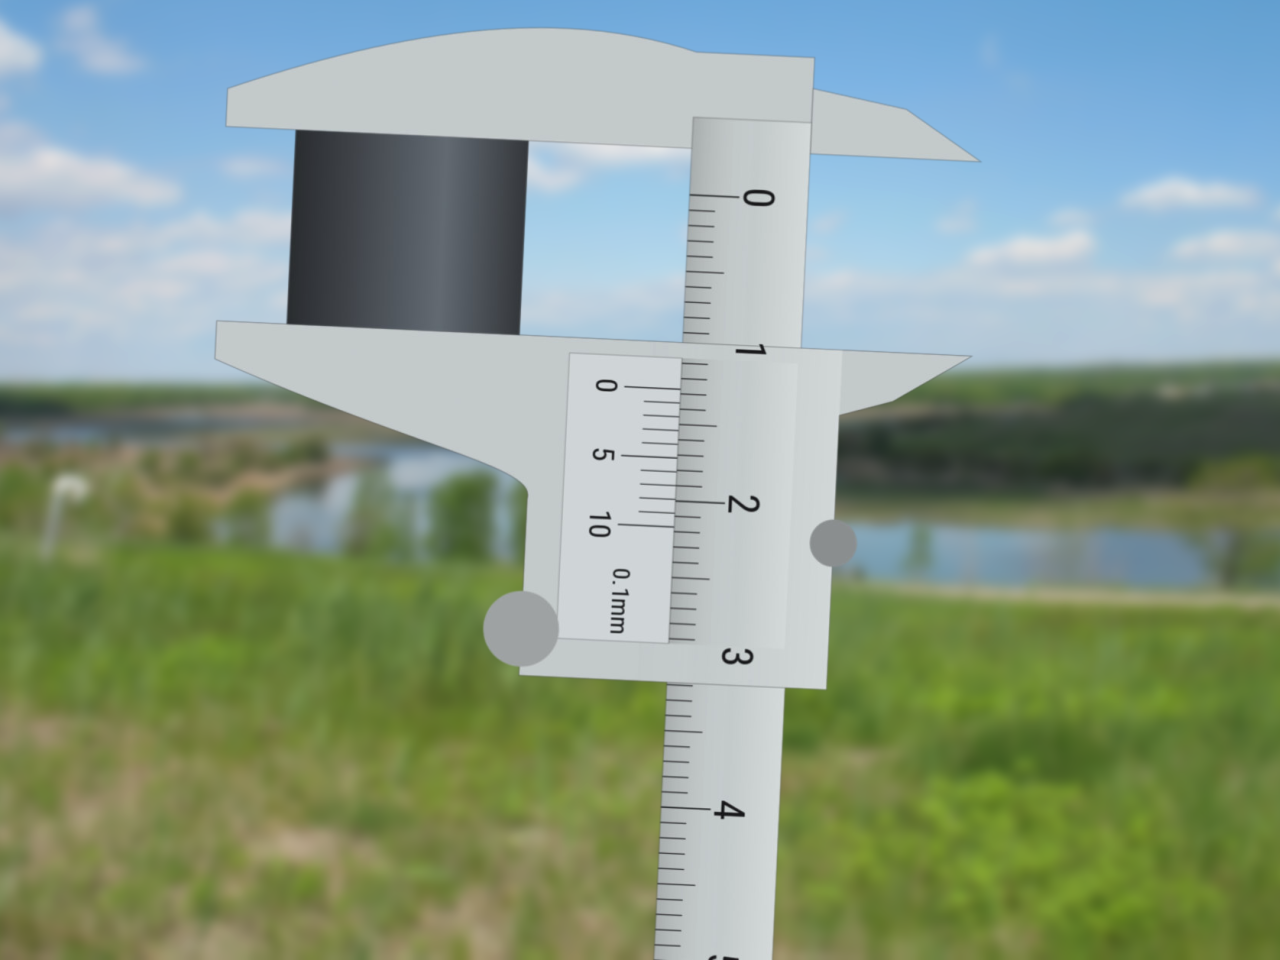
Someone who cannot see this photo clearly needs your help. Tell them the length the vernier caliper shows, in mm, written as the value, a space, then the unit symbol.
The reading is 12.7 mm
